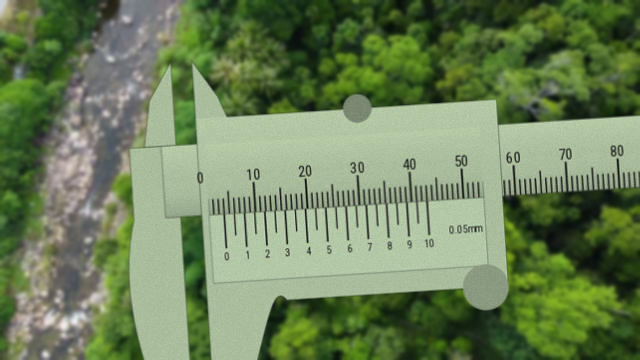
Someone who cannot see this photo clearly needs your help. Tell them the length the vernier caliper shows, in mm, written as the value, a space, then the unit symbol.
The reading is 4.0 mm
